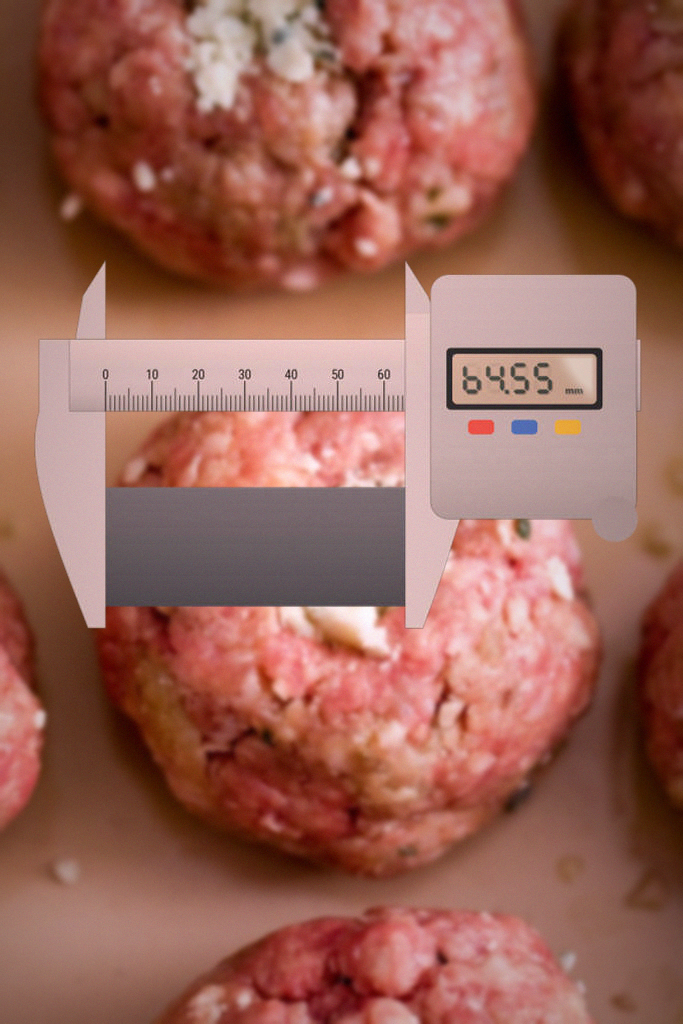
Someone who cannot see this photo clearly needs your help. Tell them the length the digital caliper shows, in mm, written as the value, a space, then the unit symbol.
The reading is 64.55 mm
